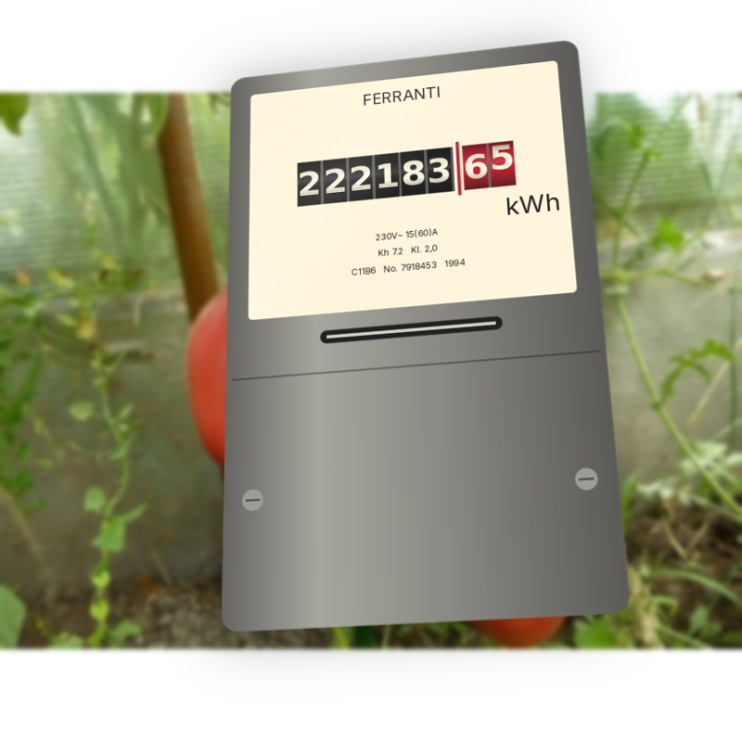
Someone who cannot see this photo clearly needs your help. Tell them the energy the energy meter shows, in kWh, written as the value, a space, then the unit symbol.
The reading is 222183.65 kWh
